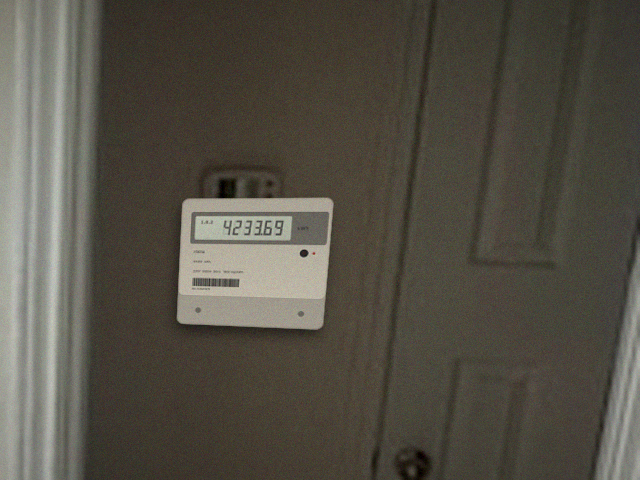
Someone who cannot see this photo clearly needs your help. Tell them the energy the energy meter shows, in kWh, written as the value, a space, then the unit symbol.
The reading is 4233.69 kWh
